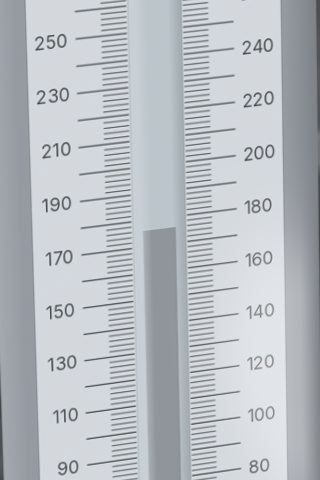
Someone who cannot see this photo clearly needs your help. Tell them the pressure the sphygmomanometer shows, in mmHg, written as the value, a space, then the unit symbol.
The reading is 176 mmHg
